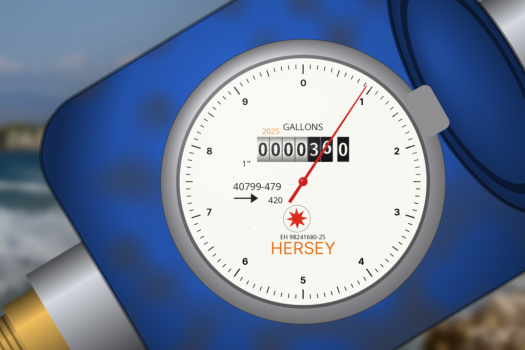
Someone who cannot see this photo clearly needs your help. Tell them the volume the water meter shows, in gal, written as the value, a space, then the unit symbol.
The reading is 360.9 gal
